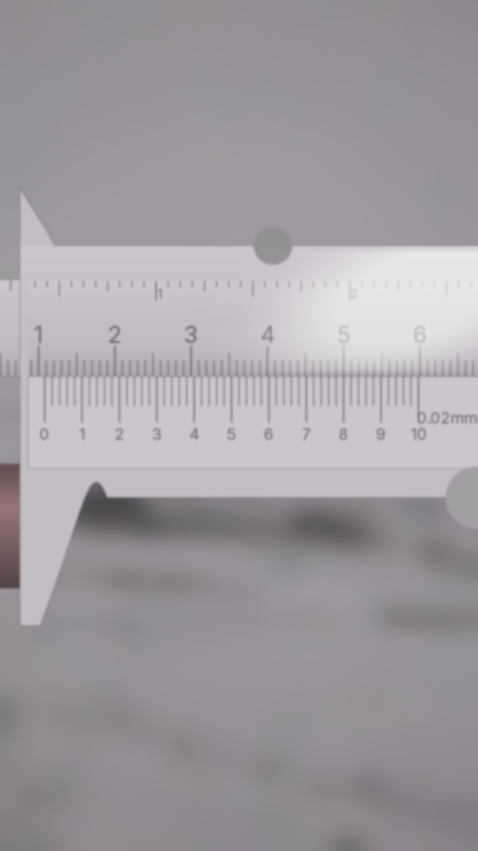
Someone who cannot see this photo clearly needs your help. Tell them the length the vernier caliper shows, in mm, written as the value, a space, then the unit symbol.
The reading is 10.8 mm
